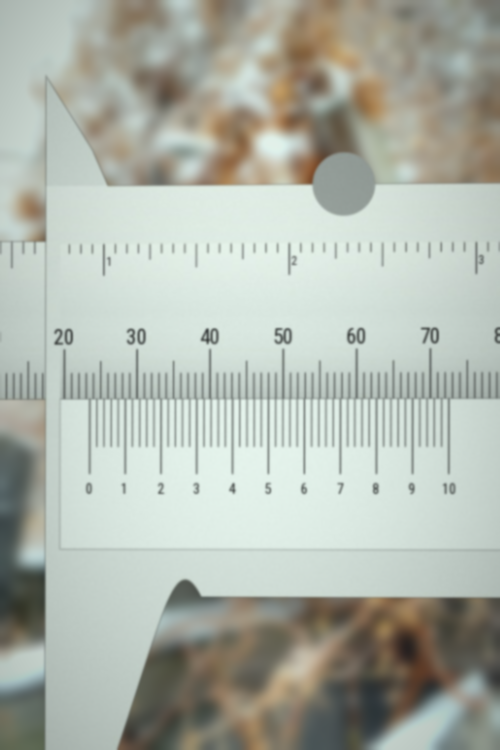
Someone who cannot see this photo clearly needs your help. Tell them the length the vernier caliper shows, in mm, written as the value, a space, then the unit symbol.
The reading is 23.5 mm
